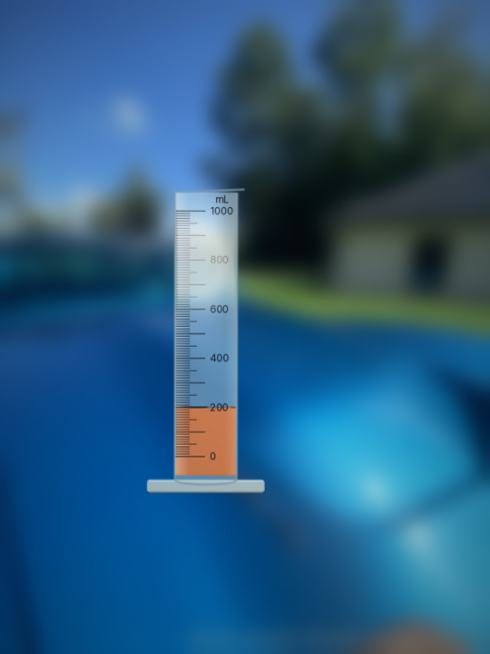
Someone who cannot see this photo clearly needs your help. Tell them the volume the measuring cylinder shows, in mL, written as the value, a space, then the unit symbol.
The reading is 200 mL
